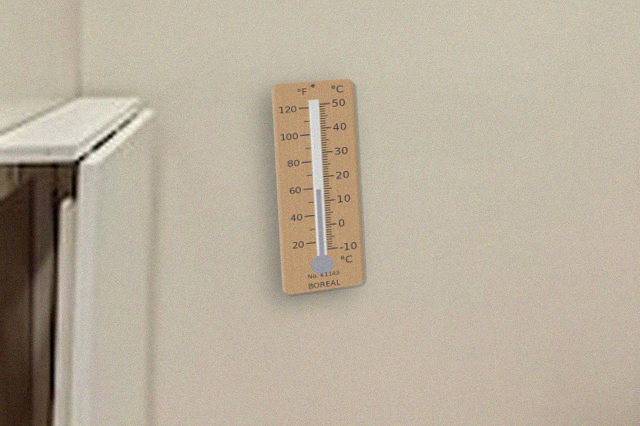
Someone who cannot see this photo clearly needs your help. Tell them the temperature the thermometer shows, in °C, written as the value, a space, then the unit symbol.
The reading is 15 °C
